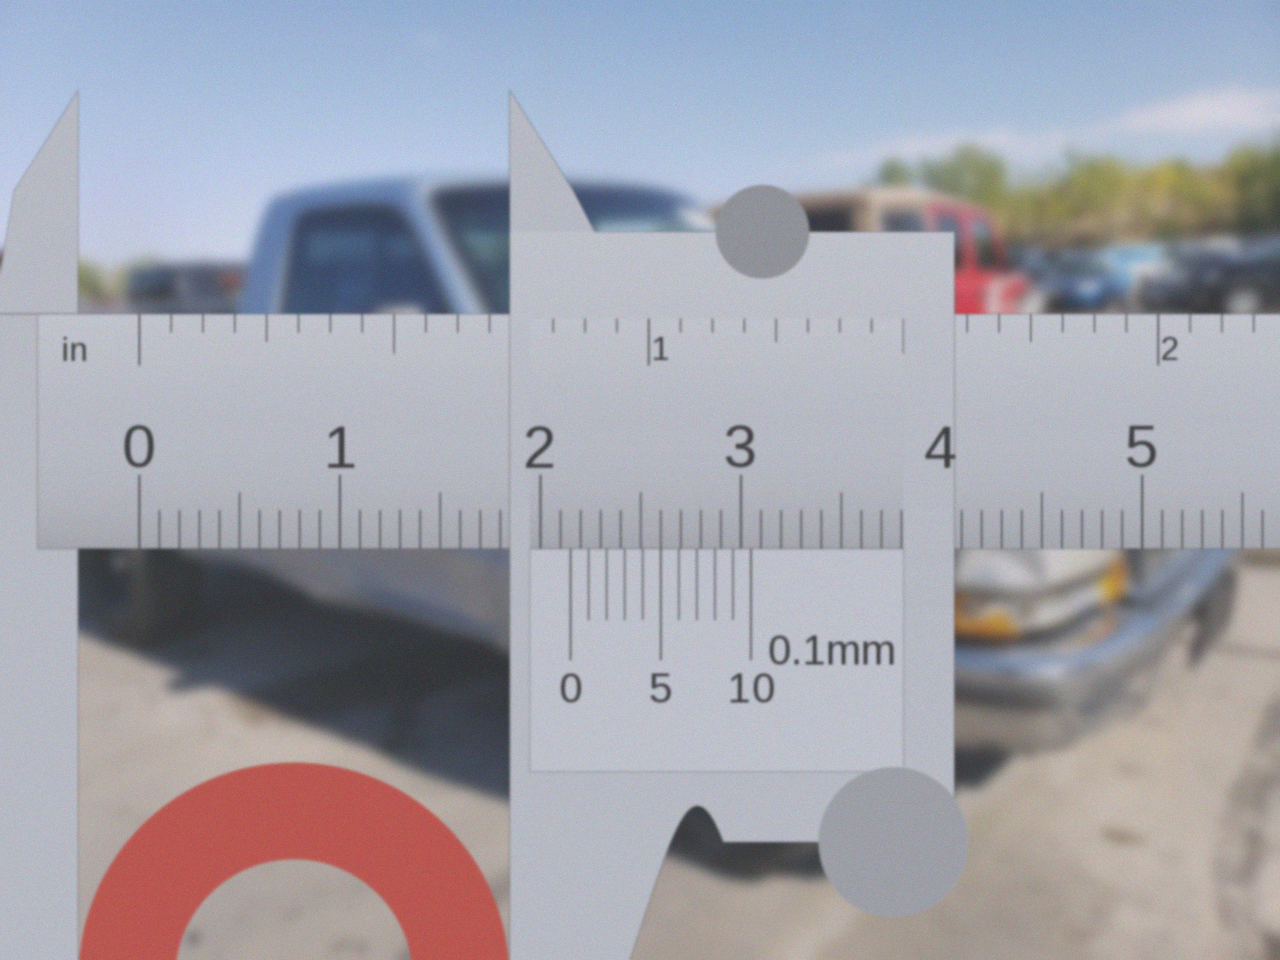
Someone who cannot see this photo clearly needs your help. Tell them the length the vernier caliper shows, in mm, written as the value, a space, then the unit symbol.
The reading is 21.5 mm
